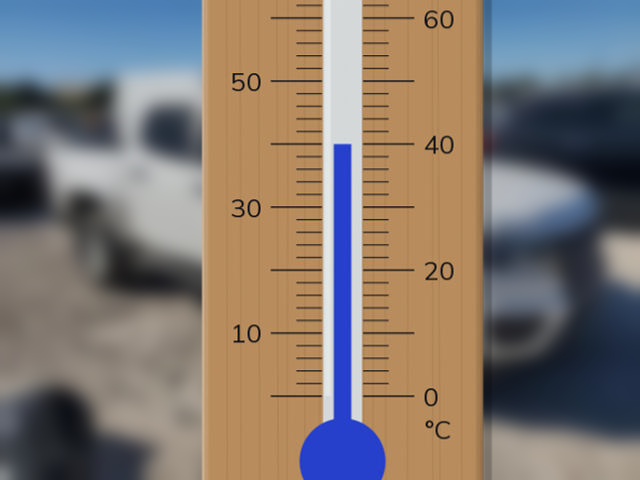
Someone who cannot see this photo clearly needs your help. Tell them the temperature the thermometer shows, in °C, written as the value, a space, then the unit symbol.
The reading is 40 °C
